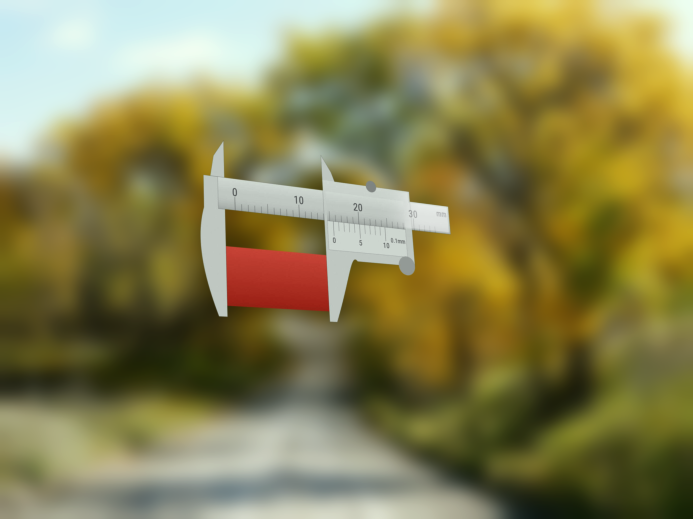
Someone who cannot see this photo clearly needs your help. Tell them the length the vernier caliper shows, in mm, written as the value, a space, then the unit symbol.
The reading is 15.6 mm
